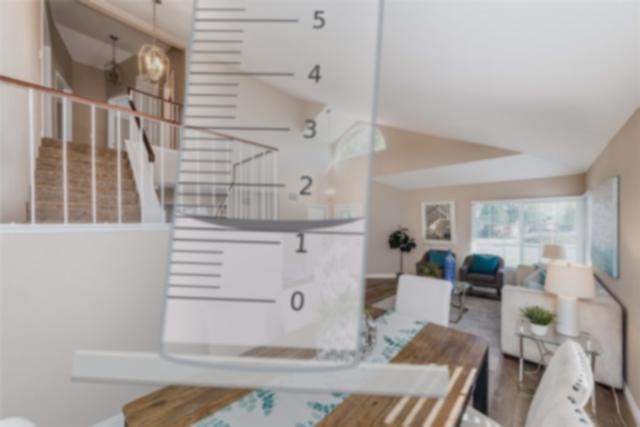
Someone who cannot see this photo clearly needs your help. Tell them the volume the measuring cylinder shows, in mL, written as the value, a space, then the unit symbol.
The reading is 1.2 mL
